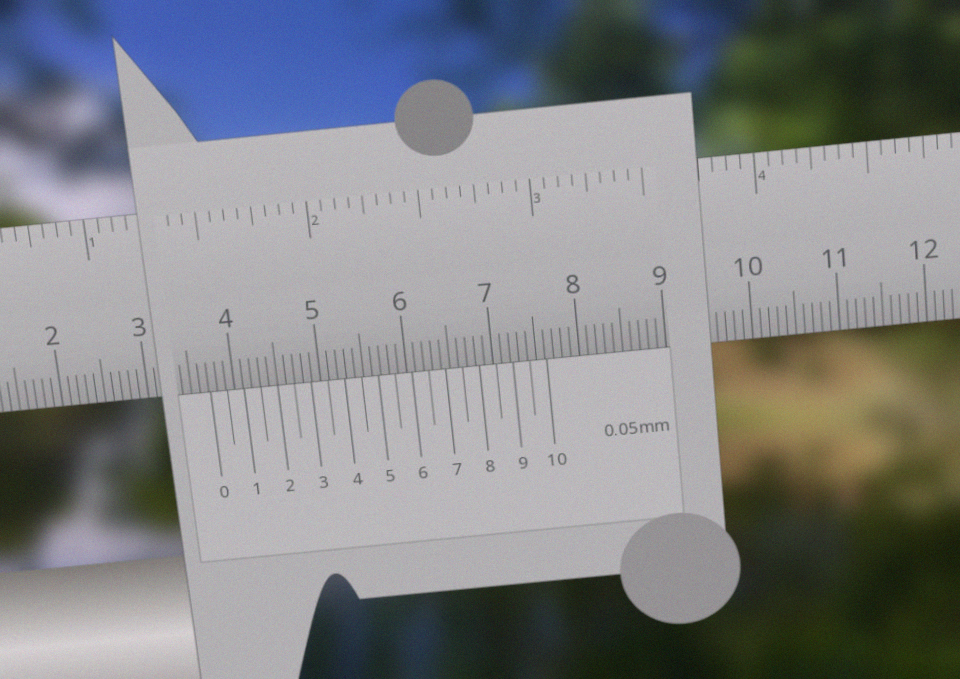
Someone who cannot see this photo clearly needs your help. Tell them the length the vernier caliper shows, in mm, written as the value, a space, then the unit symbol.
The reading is 37.2 mm
